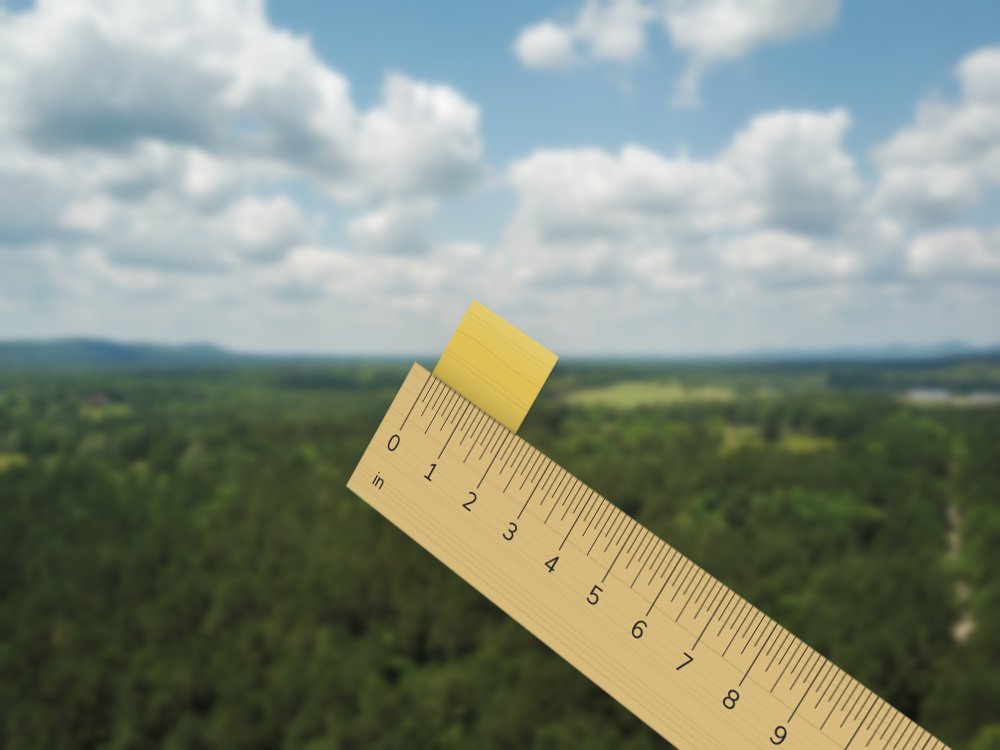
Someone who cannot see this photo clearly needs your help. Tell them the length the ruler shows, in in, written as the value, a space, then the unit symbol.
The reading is 2.125 in
